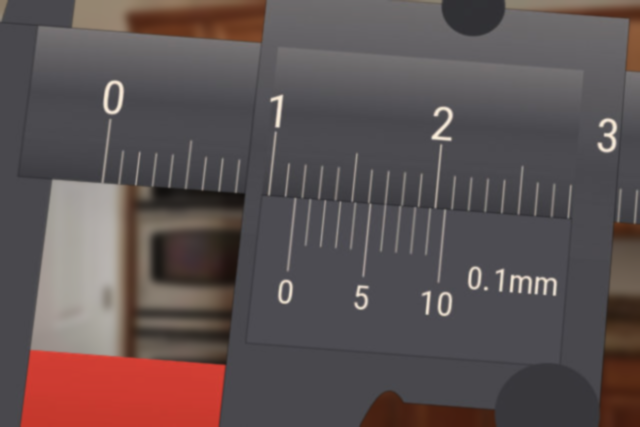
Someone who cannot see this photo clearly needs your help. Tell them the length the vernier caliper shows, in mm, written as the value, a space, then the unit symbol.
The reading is 11.6 mm
